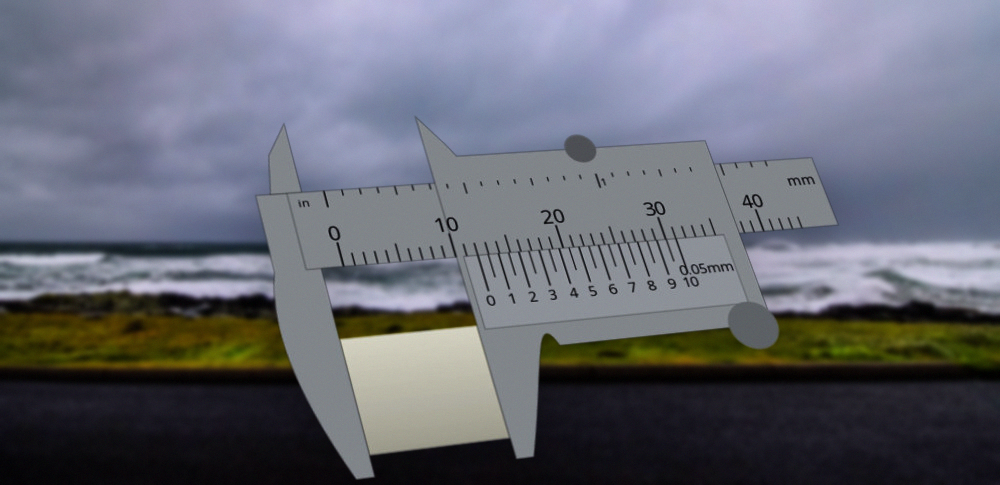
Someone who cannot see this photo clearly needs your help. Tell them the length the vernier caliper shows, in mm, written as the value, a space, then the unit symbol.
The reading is 12.0 mm
